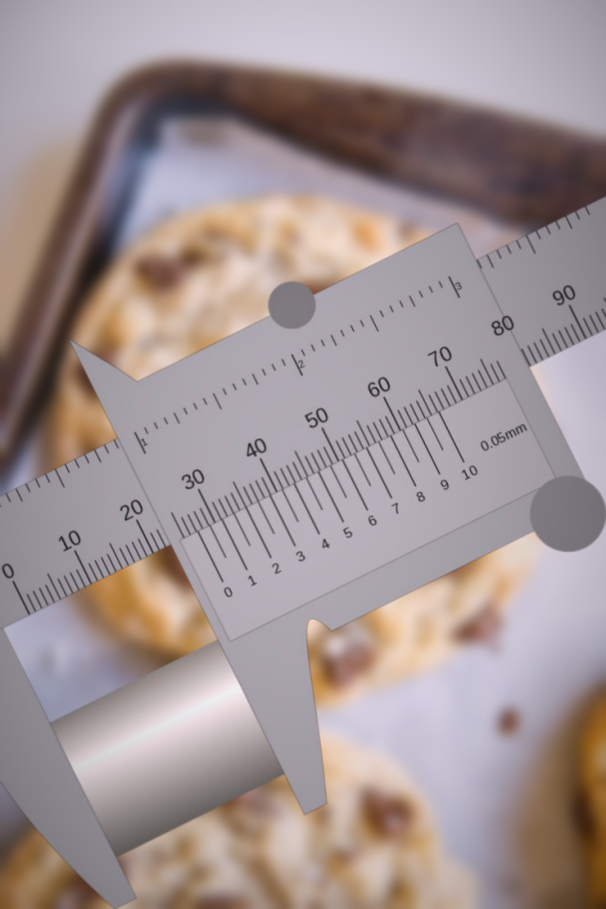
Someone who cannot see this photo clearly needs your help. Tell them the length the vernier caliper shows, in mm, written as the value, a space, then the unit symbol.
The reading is 27.2 mm
